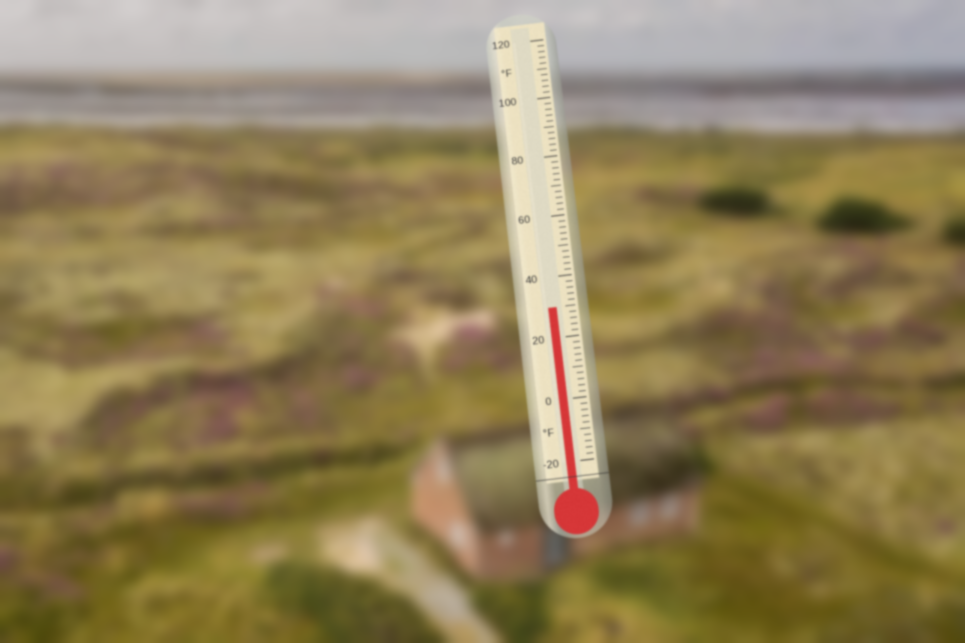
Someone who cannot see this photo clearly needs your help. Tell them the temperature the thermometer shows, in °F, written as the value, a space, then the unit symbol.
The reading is 30 °F
